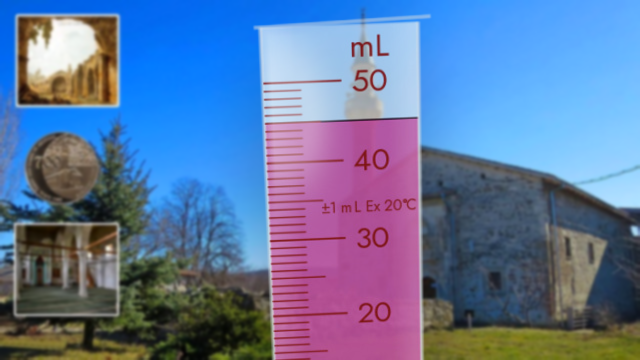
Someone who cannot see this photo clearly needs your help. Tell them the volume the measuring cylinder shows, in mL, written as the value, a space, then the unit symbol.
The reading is 45 mL
